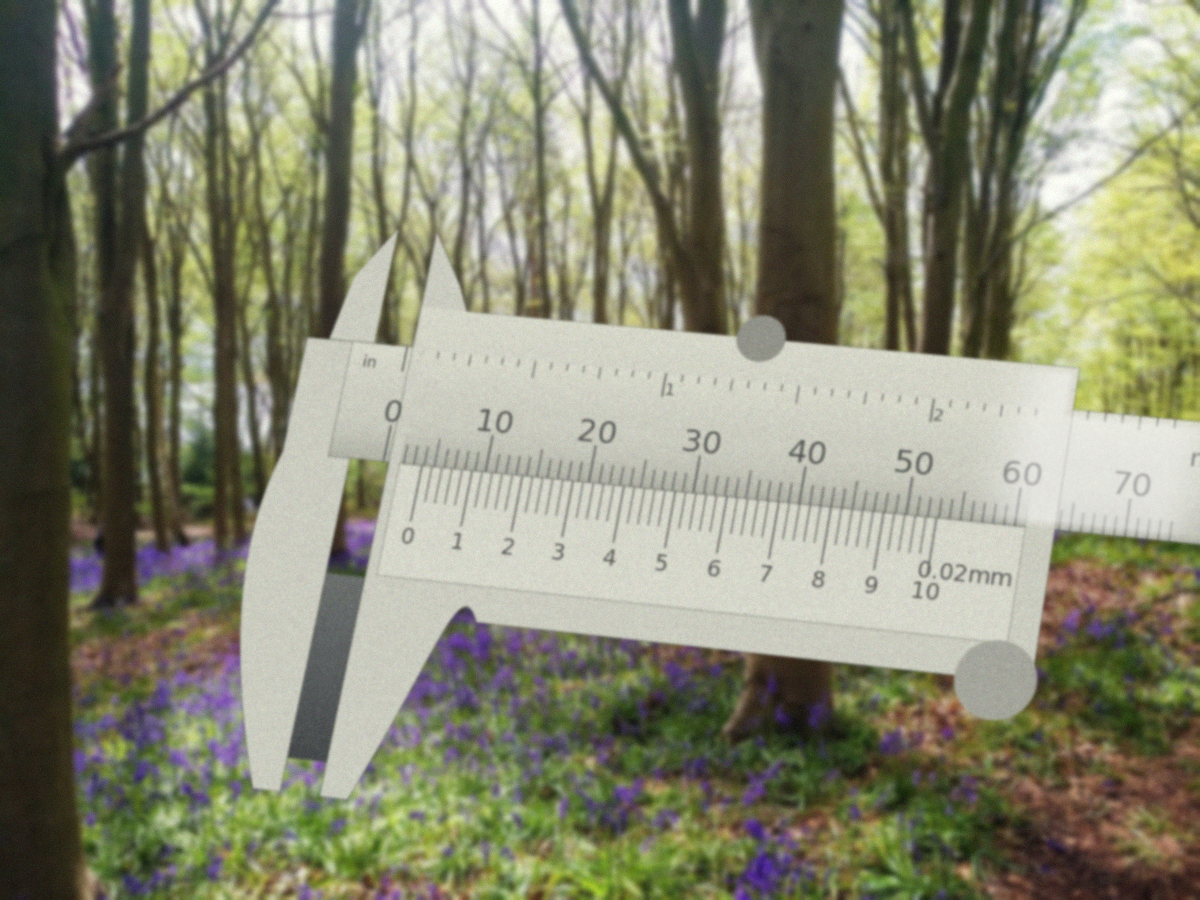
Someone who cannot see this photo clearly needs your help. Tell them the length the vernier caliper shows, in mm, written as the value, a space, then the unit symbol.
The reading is 3.8 mm
